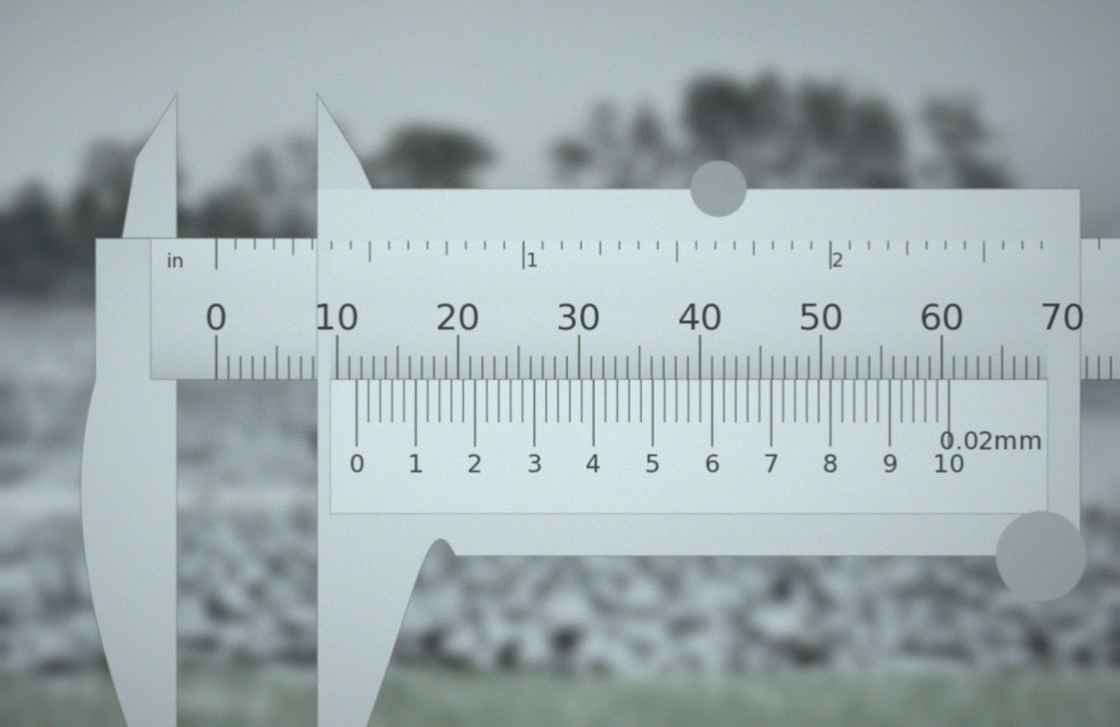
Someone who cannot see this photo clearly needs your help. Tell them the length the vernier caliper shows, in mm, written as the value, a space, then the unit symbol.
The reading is 11.6 mm
